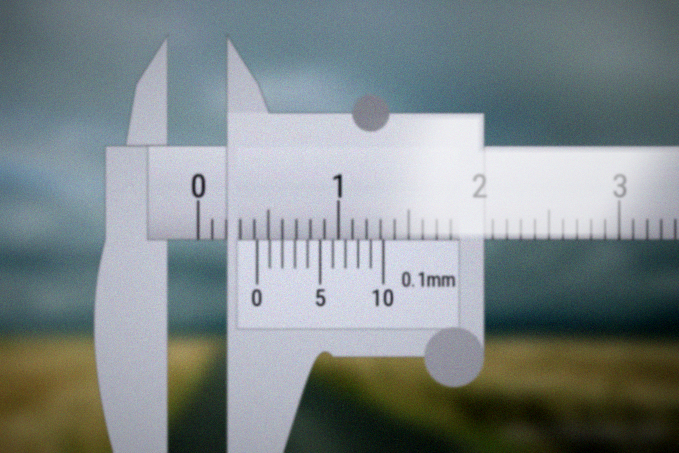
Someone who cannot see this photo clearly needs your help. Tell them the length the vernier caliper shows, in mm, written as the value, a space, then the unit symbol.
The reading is 4.2 mm
